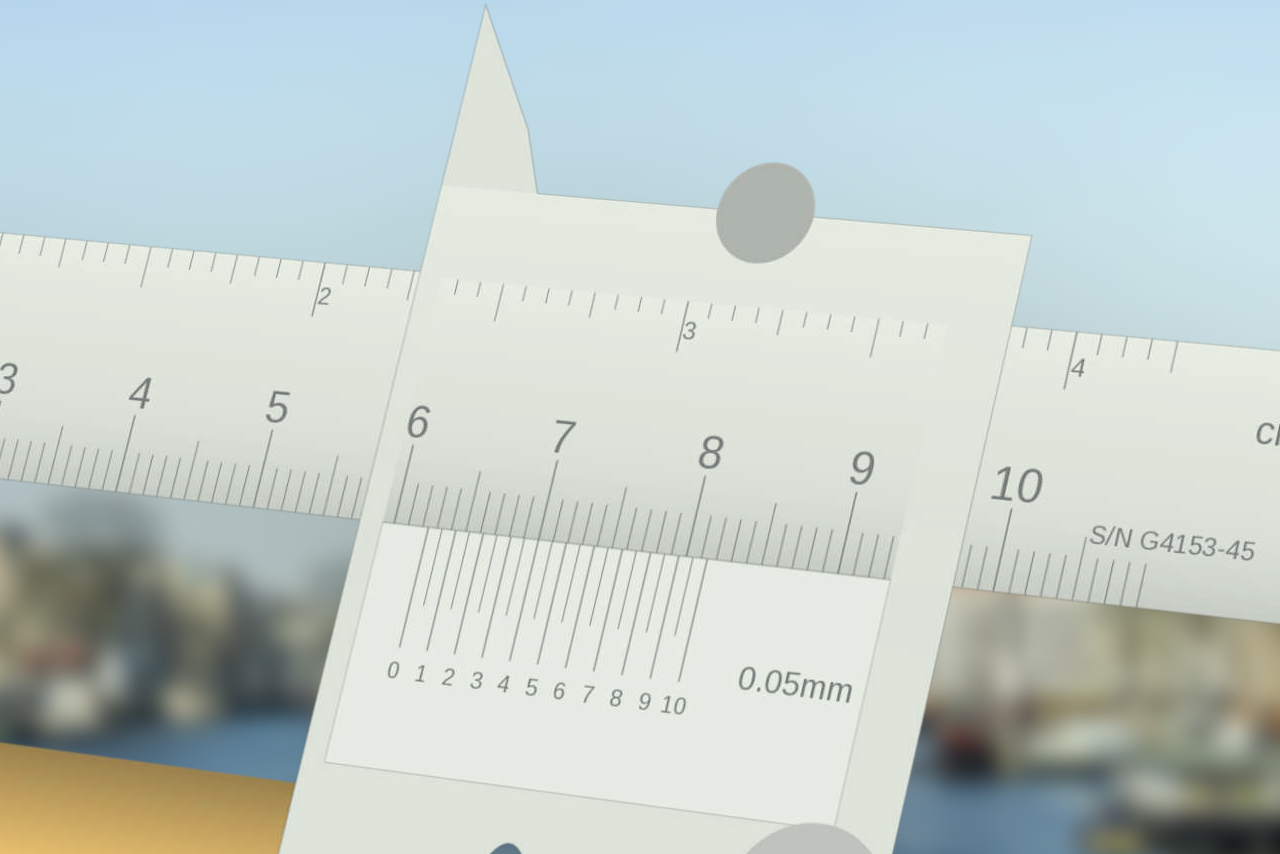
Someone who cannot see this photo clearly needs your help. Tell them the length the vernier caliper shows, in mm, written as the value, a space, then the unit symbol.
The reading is 62.4 mm
